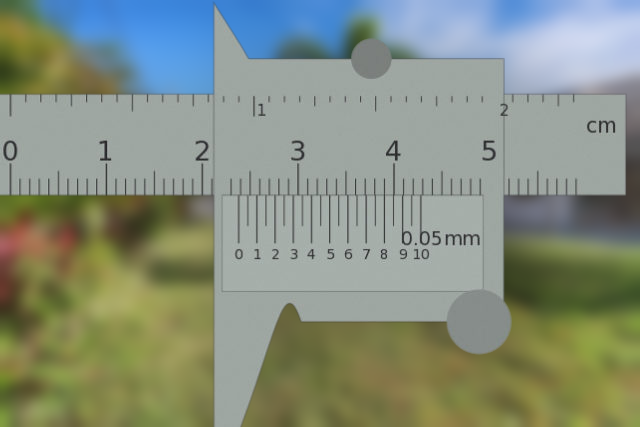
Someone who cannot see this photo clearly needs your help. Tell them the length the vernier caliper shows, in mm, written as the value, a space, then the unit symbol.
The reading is 23.8 mm
